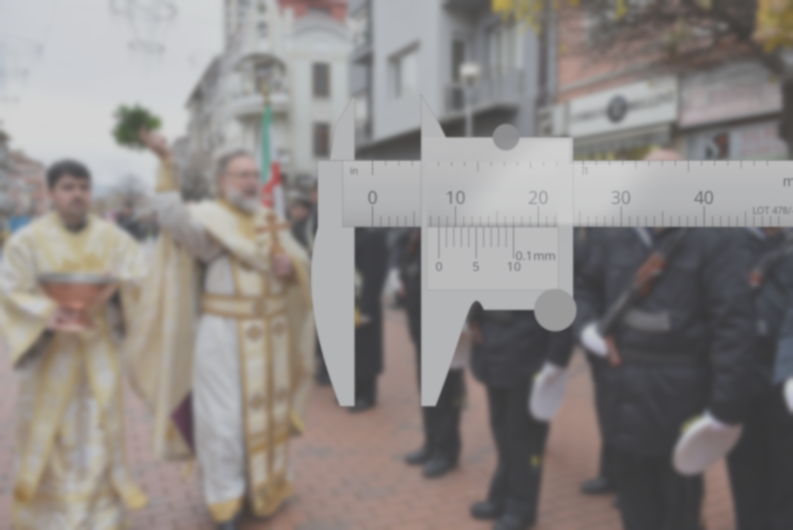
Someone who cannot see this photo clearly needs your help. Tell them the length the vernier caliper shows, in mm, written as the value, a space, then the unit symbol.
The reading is 8.0 mm
